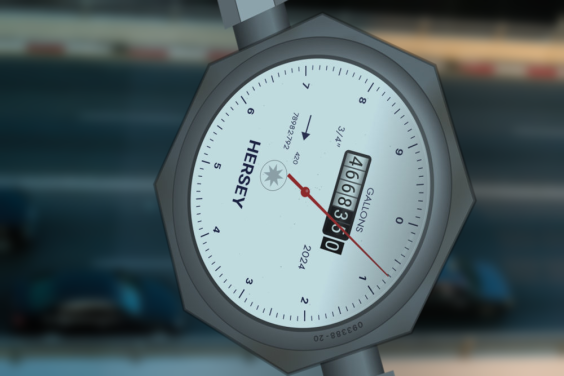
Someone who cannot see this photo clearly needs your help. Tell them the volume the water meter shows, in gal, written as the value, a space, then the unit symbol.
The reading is 4668350.7 gal
